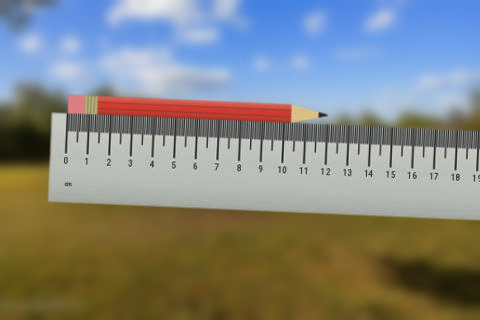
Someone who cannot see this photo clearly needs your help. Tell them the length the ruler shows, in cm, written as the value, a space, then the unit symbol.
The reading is 12 cm
